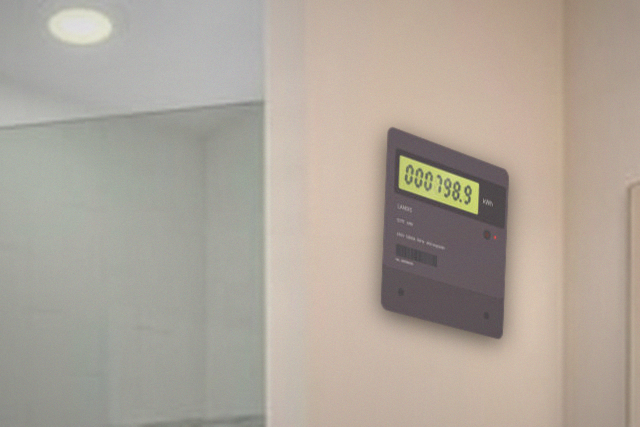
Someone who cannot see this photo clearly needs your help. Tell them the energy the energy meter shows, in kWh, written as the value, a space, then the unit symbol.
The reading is 798.9 kWh
